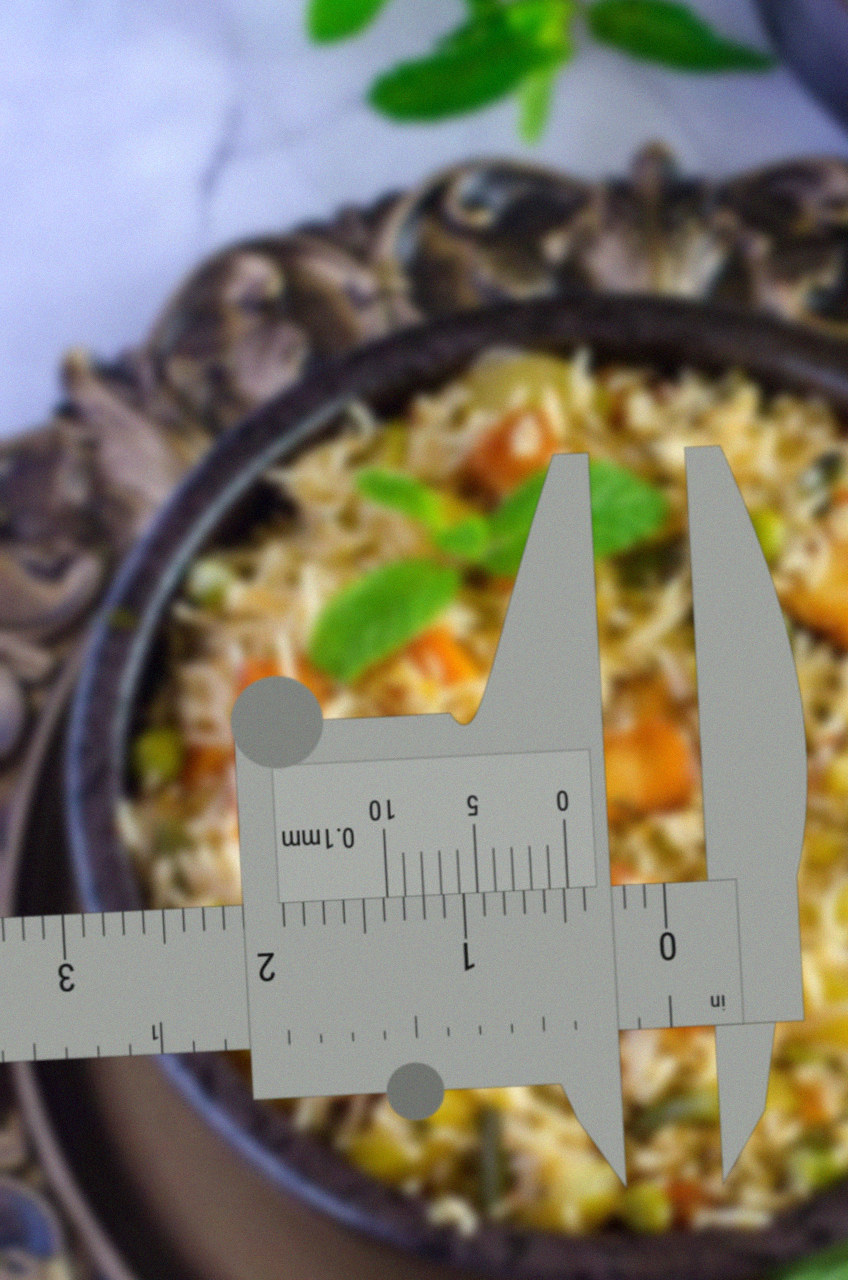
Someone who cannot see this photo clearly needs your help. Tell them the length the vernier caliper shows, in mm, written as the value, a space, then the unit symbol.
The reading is 4.8 mm
